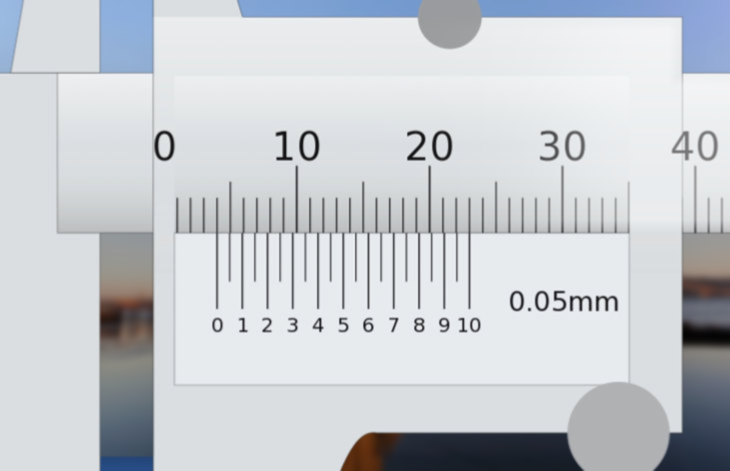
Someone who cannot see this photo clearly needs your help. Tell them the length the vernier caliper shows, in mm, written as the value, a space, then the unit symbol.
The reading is 4.0 mm
